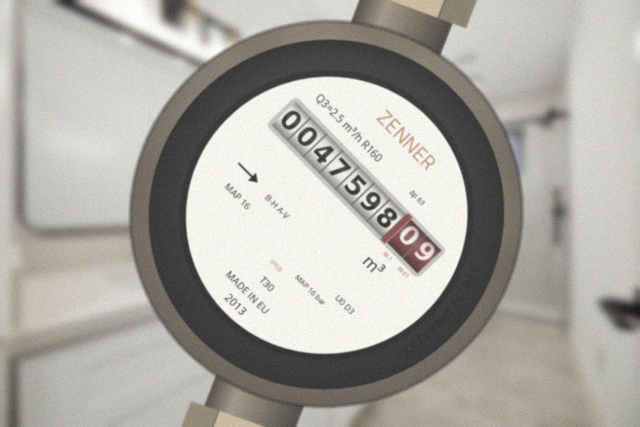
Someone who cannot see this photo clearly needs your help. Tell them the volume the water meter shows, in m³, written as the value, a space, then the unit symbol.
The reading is 47598.09 m³
